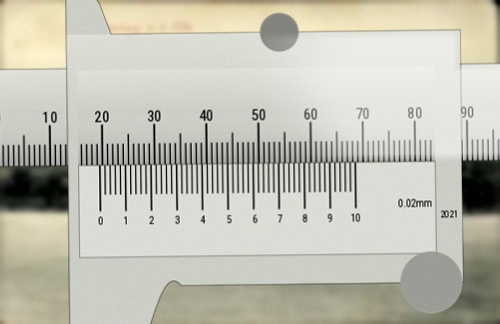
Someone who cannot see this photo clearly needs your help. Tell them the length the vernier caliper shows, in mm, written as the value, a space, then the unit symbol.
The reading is 19.5 mm
